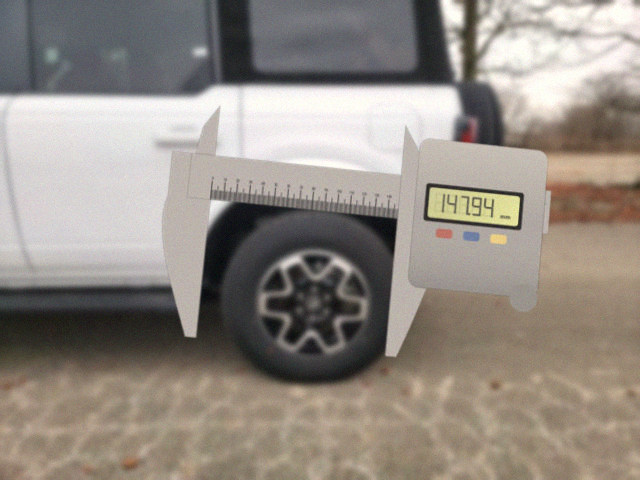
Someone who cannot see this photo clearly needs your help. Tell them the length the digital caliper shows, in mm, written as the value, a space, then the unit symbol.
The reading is 147.94 mm
